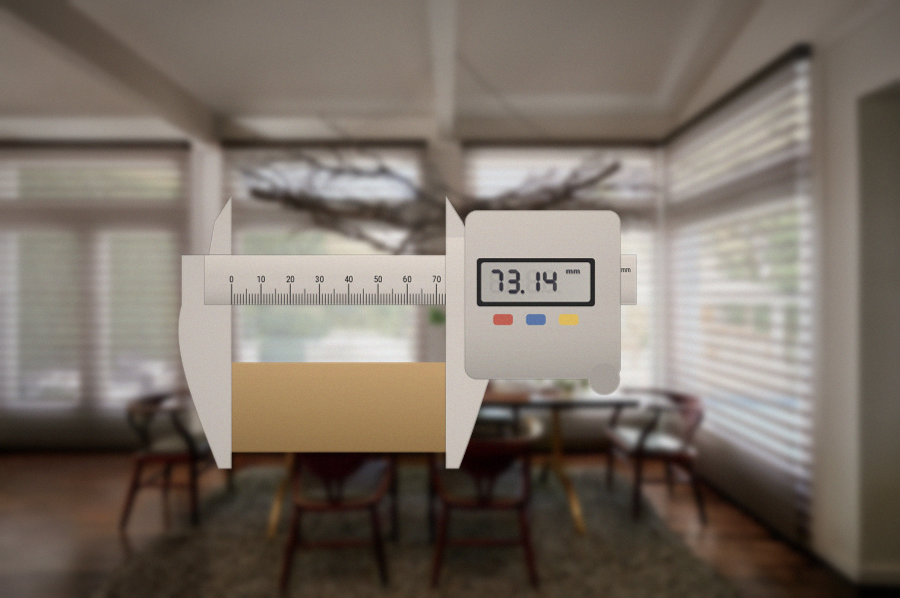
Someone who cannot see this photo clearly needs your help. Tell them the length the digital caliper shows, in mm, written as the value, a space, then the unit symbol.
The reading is 73.14 mm
